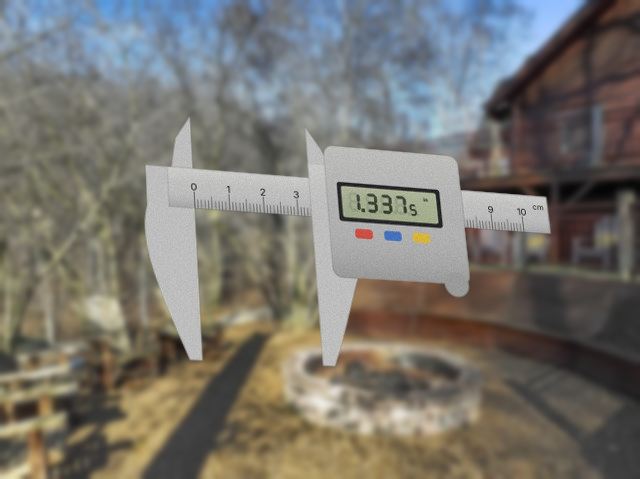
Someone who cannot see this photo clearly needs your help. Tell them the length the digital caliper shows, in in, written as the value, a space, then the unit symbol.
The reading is 1.3375 in
